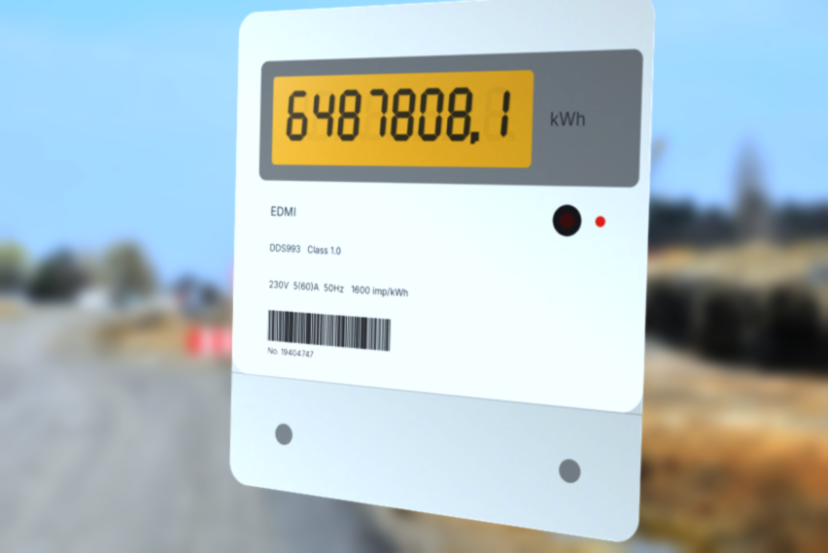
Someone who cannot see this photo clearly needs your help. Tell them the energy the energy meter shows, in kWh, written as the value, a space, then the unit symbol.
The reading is 6487808.1 kWh
